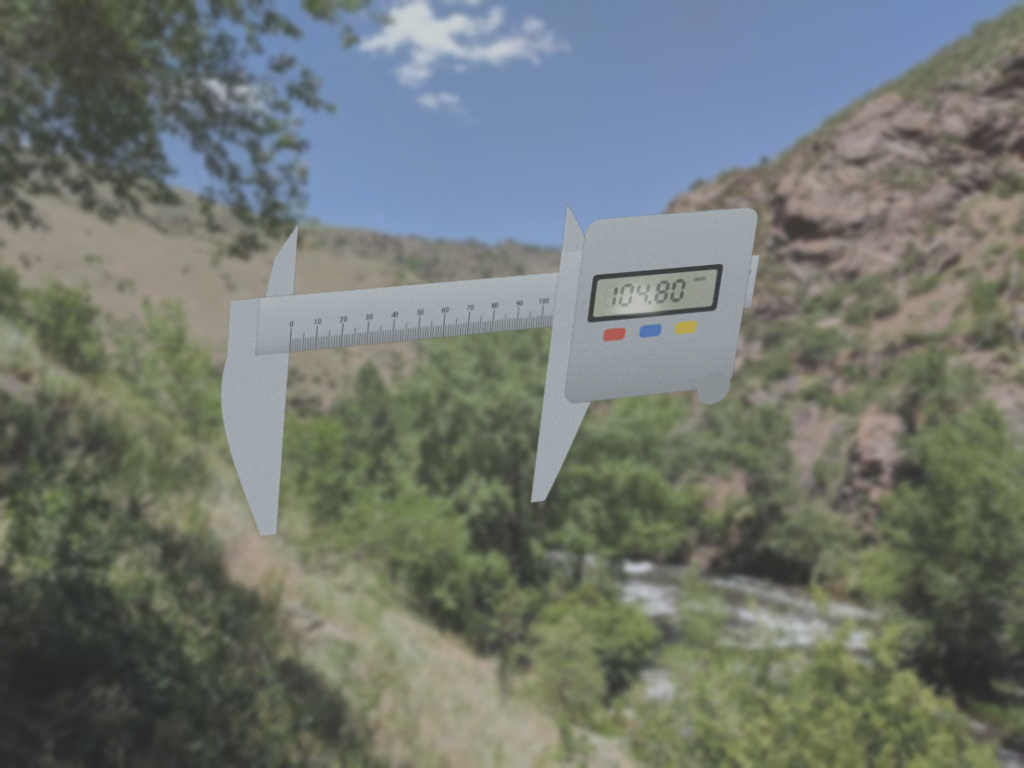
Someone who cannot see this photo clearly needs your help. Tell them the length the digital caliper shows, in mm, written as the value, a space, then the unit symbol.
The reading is 104.80 mm
